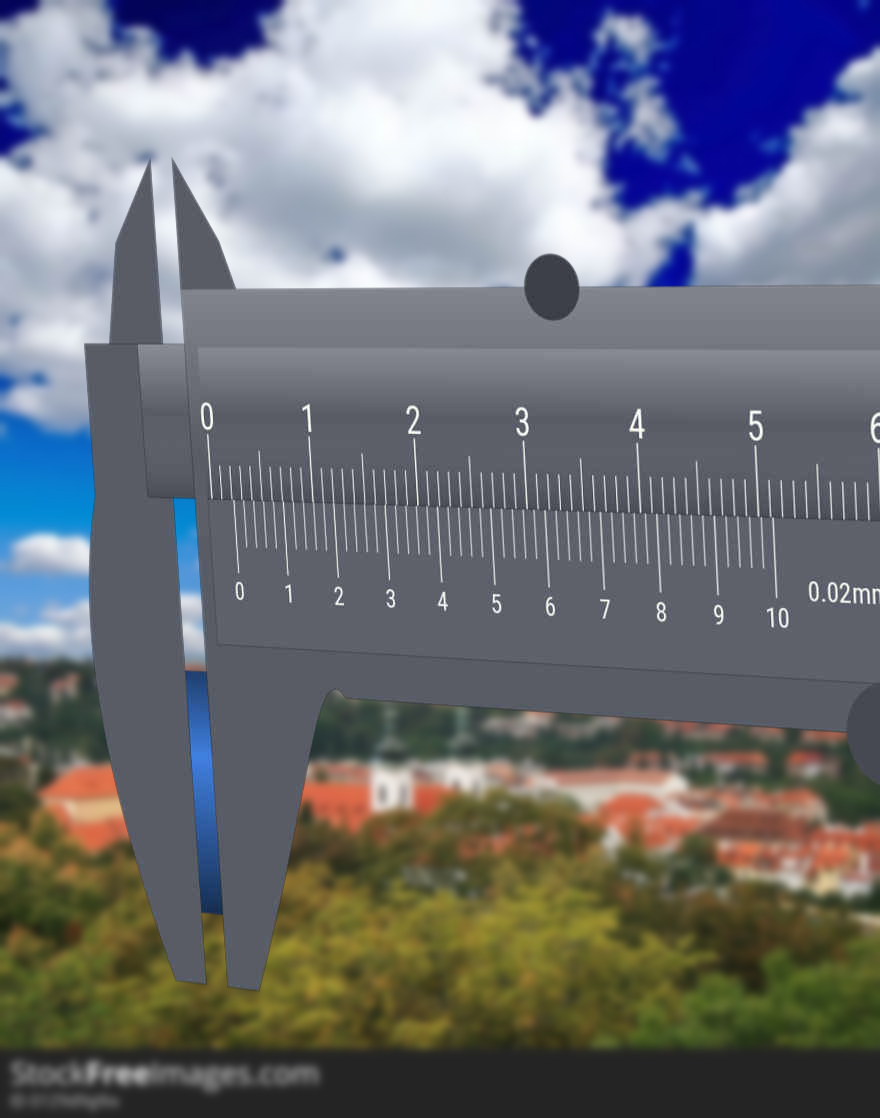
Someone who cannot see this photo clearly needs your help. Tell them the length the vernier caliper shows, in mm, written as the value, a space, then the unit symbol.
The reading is 2.2 mm
